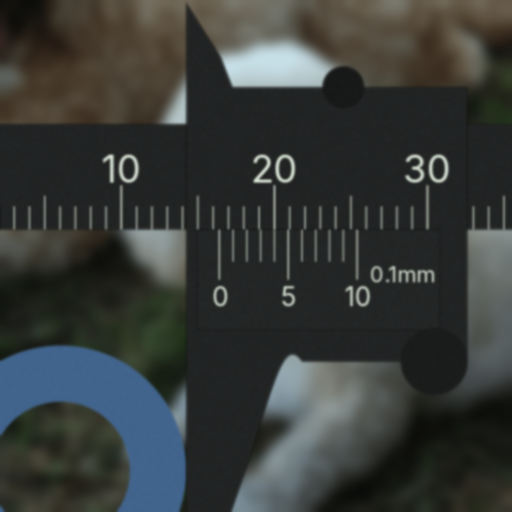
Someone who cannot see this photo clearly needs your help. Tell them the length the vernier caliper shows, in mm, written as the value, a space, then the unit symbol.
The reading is 16.4 mm
